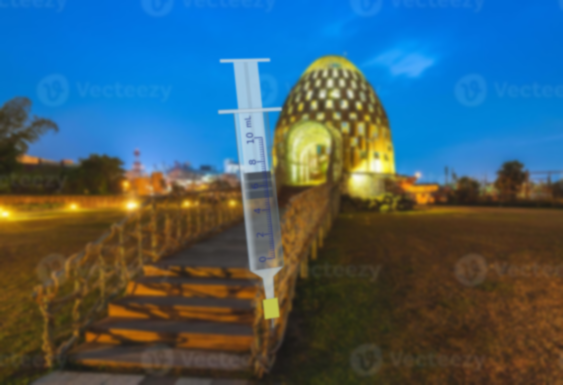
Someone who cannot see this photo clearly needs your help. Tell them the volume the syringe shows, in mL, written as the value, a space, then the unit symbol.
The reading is 5 mL
